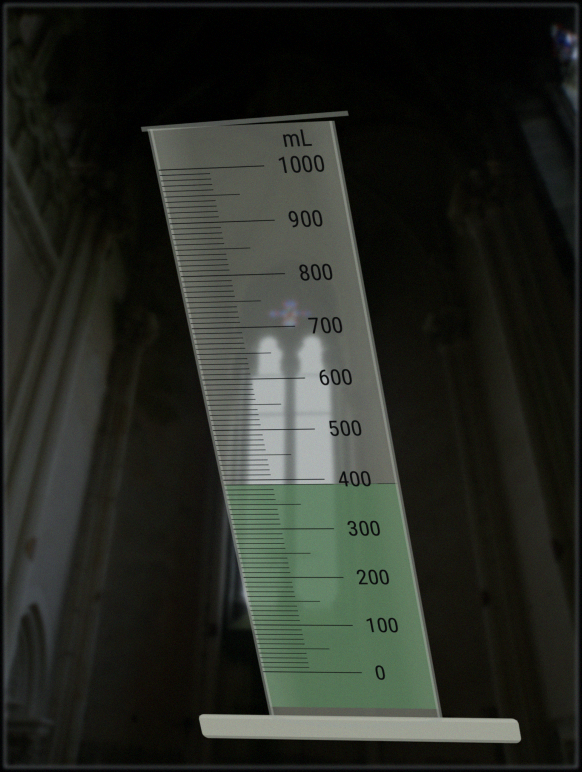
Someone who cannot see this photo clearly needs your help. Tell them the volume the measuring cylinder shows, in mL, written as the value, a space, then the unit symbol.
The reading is 390 mL
